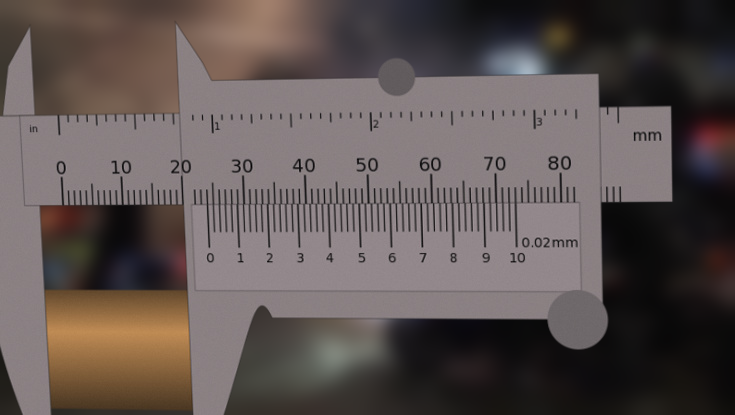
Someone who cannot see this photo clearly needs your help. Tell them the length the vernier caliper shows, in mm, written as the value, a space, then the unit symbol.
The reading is 24.0 mm
